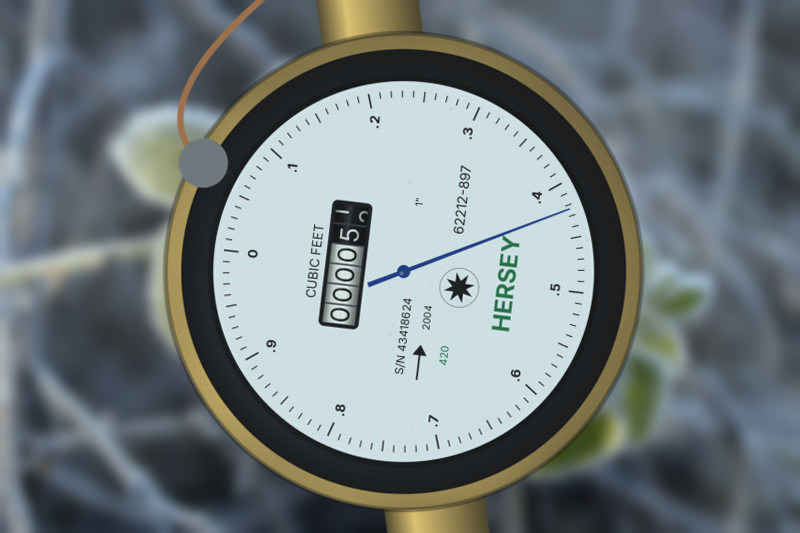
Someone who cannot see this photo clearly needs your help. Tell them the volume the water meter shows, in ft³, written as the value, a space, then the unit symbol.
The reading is 51.42 ft³
